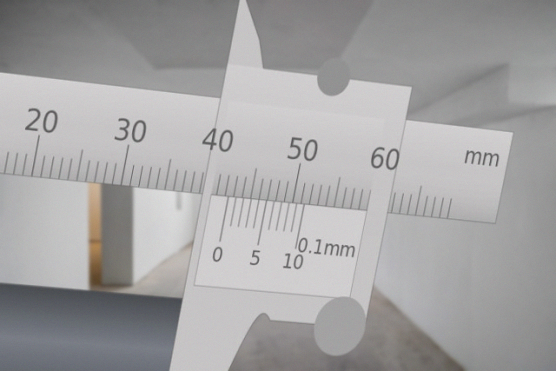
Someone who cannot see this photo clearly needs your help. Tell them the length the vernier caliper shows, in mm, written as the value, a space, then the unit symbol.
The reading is 42.4 mm
